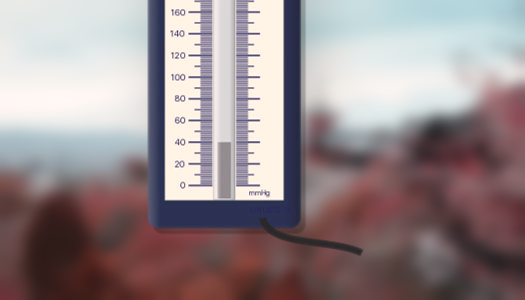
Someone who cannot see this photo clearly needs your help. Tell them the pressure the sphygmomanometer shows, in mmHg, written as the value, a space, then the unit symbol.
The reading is 40 mmHg
